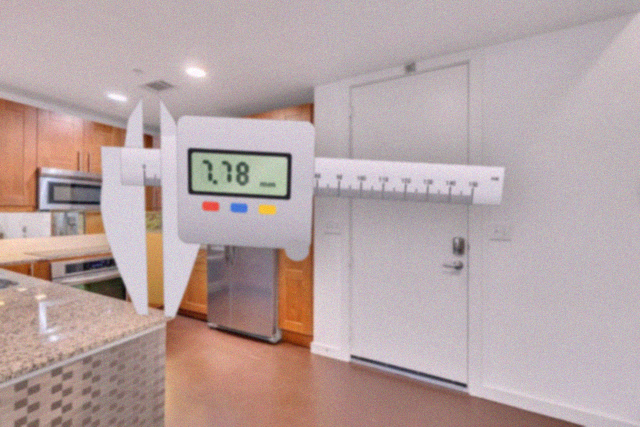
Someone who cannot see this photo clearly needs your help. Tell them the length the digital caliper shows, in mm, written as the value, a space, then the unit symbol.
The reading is 7.78 mm
